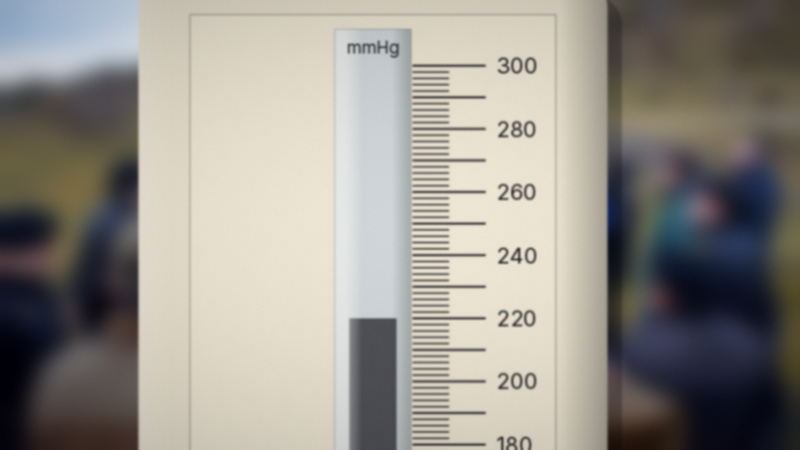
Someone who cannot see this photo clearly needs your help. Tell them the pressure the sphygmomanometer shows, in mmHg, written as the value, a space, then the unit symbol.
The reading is 220 mmHg
